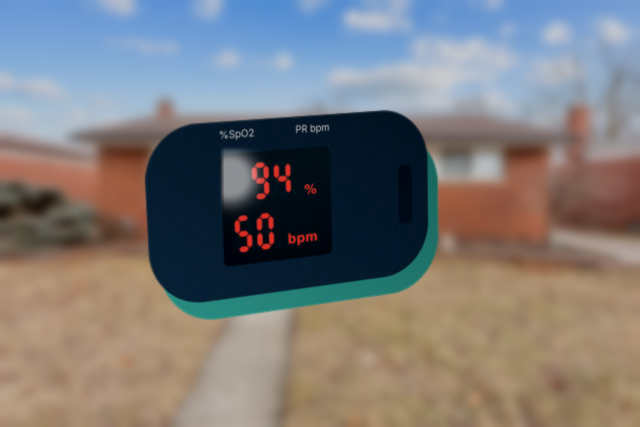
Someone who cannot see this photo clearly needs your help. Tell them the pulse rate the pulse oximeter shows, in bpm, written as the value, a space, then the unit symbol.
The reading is 50 bpm
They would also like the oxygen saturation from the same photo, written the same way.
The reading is 94 %
